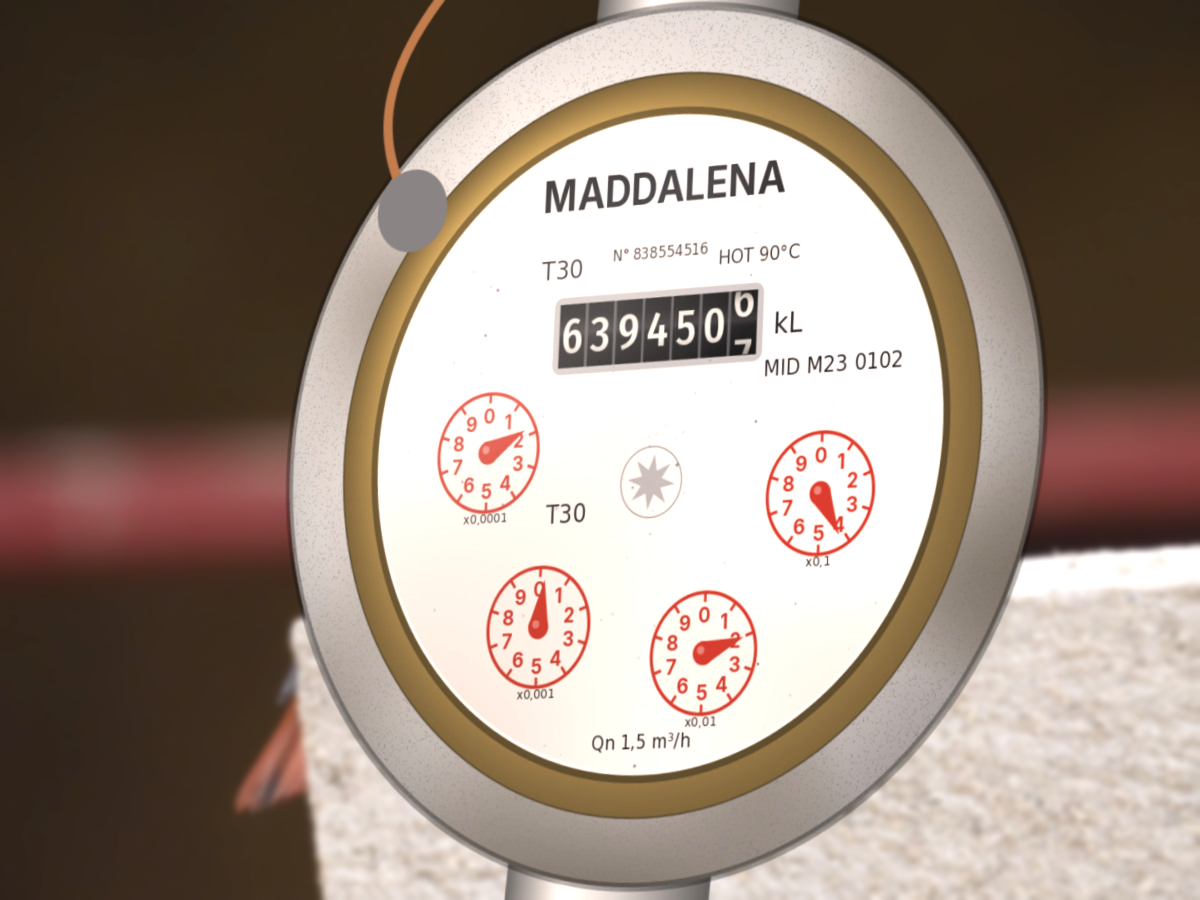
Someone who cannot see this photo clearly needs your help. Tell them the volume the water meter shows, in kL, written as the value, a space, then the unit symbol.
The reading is 6394506.4201 kL
